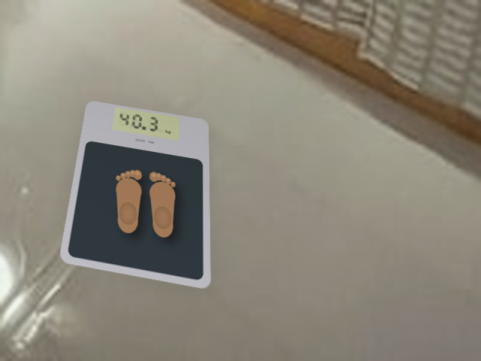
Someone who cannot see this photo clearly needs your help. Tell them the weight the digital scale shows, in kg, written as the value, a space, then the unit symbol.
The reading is 40.3 kg
